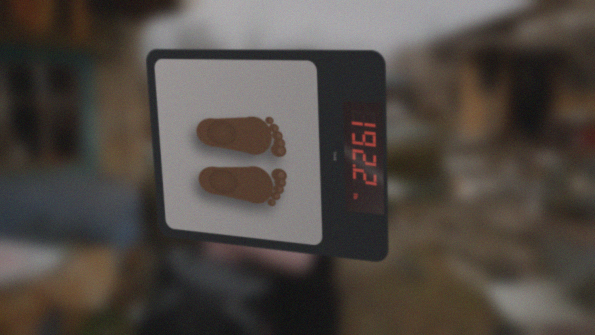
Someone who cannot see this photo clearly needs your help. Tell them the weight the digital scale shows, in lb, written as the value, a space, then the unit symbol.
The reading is 192.2 lb
